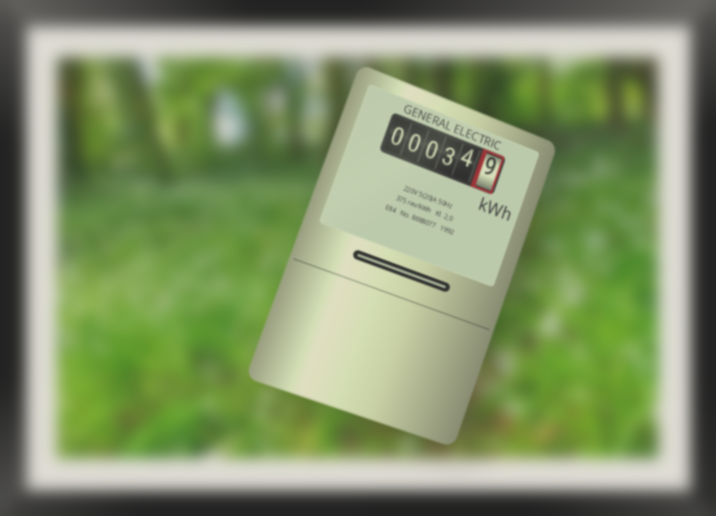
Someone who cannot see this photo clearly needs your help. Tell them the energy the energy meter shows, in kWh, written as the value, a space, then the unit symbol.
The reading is 34.9 kWh
